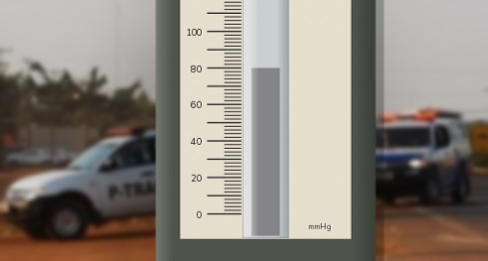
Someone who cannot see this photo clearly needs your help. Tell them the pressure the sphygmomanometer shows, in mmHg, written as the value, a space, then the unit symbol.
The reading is 80 mmHg
